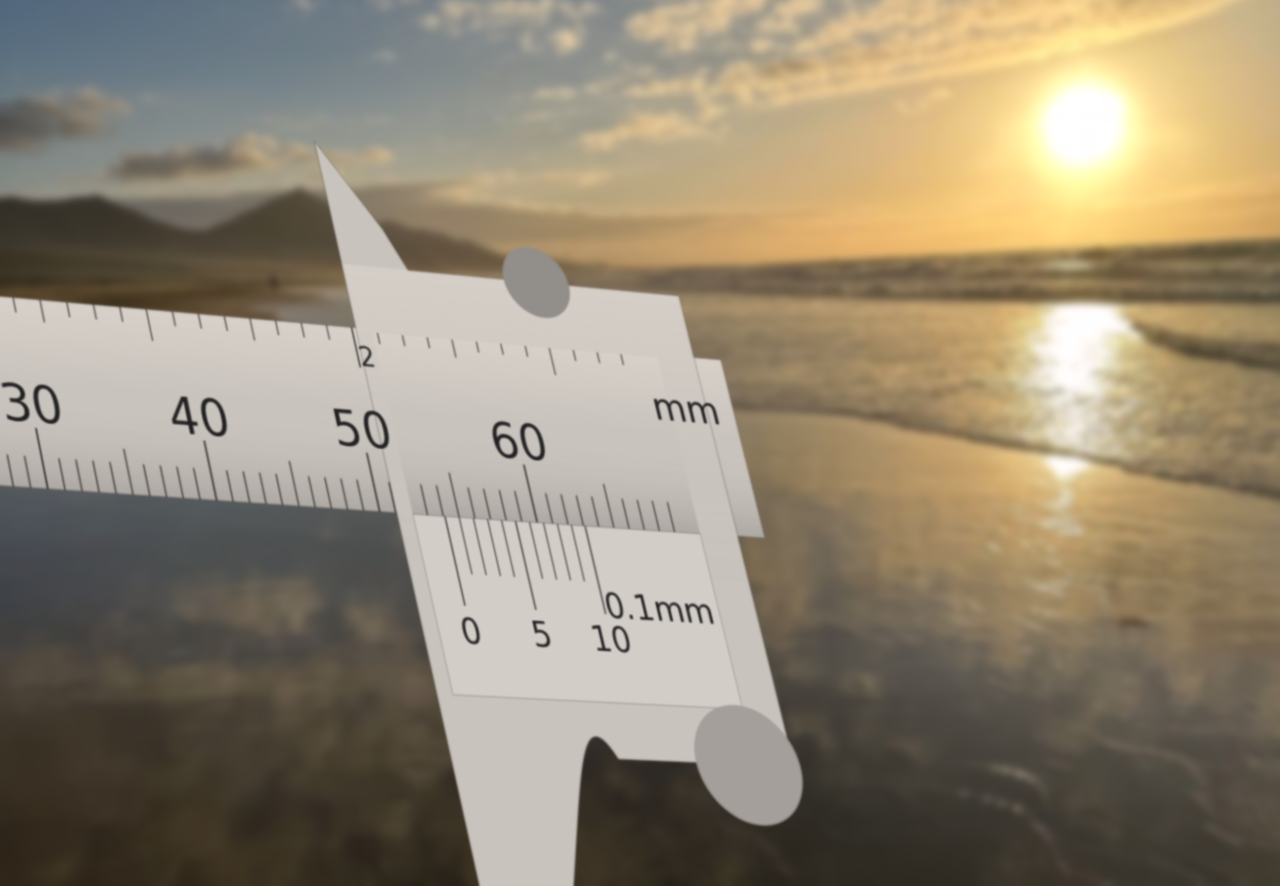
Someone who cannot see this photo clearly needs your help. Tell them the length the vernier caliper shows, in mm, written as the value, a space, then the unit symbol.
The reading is 54.1 mm
